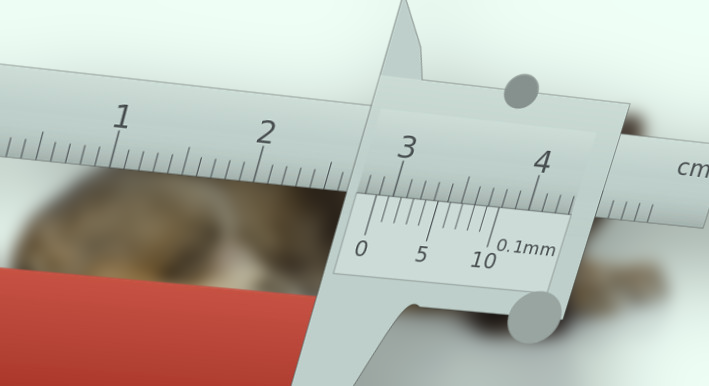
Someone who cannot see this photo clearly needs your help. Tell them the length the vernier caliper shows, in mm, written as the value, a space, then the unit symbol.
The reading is 28.8 mm
